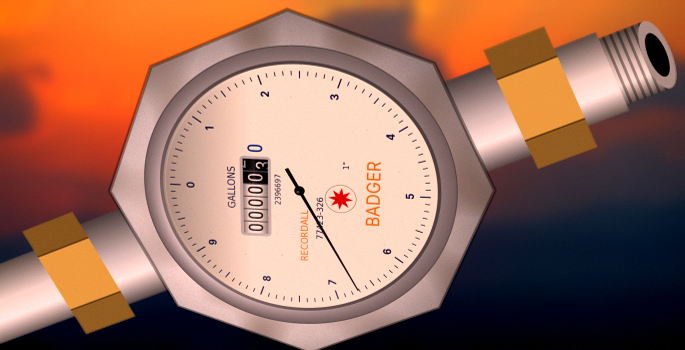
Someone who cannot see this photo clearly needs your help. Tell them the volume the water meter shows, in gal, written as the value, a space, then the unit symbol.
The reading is 26.7 gal
